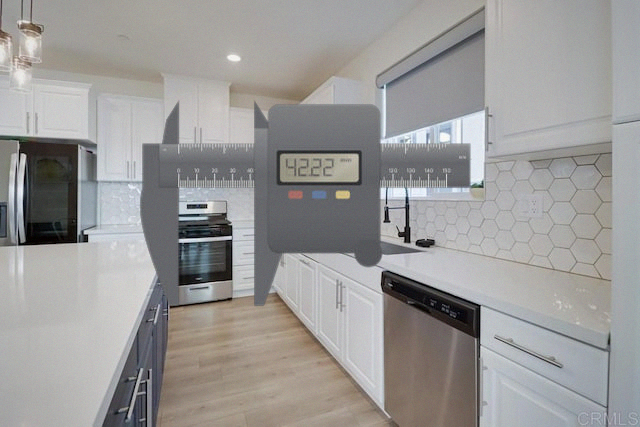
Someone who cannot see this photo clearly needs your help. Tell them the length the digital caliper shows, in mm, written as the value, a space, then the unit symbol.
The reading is 42.22 mm
